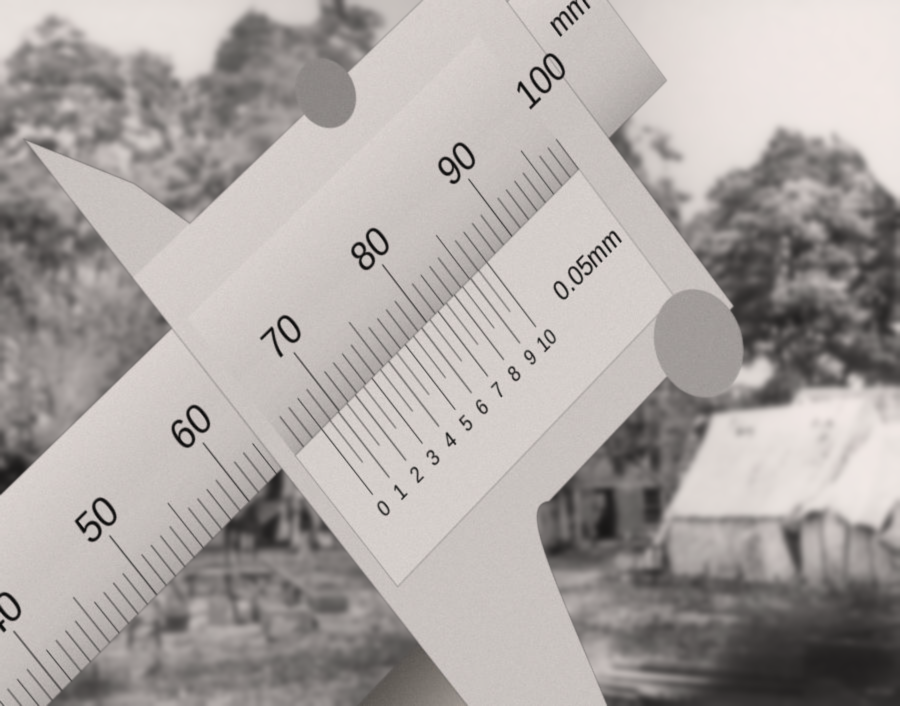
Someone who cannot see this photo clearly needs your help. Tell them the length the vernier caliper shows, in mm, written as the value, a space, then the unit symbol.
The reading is 68.0 mm
